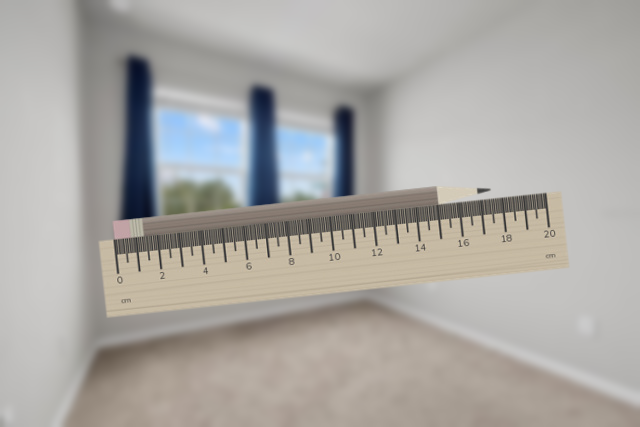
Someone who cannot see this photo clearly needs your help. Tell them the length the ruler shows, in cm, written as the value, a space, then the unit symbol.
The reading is 17.5 cm
